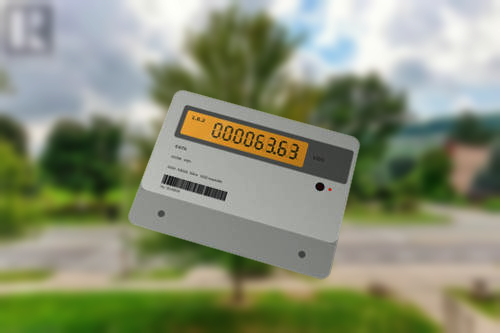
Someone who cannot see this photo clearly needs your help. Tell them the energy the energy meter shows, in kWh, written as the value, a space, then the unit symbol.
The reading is 63.63 kWh
